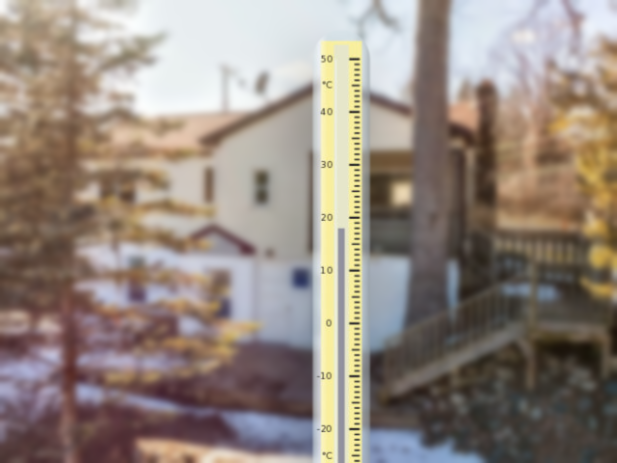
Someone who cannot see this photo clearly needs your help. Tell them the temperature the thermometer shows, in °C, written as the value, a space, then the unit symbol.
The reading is 18 °C
